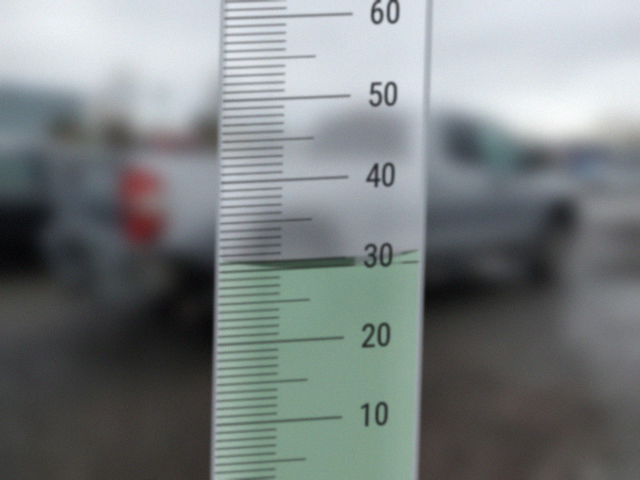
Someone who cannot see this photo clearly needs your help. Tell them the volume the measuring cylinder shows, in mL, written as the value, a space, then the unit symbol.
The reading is 29 mL
